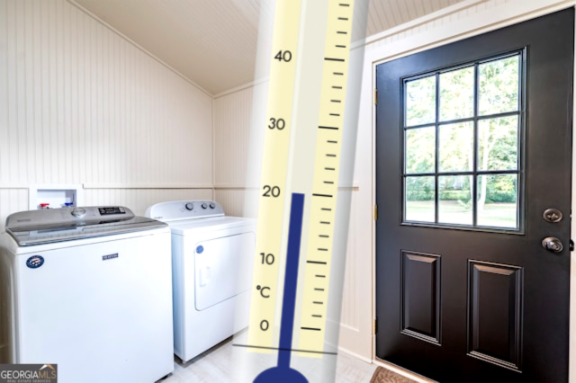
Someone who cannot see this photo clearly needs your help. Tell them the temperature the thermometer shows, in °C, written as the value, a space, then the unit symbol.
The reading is 20 °C
